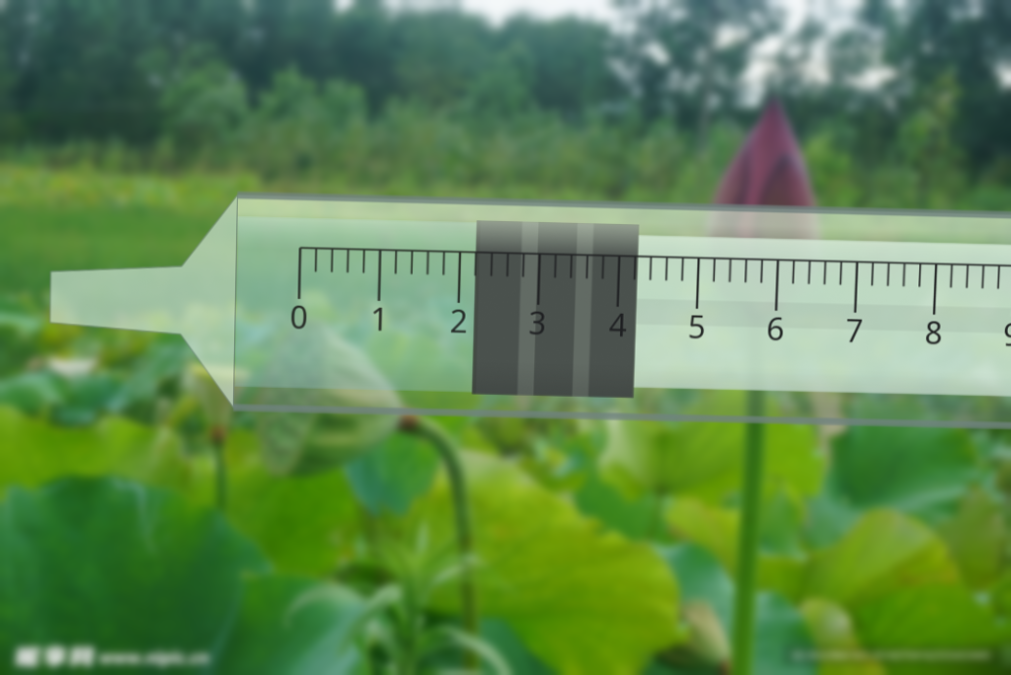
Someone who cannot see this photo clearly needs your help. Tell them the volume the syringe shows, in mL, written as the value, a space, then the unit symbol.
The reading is 2.2 mL
